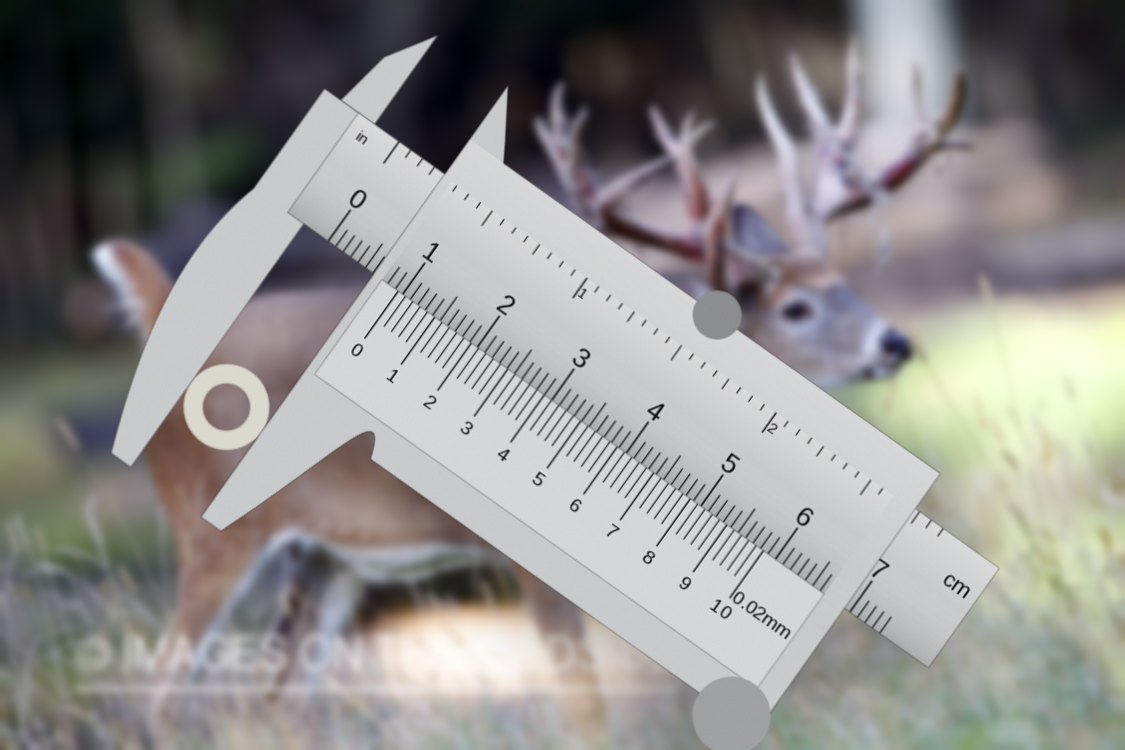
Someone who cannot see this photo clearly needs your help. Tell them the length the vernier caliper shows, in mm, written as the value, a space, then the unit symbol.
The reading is 9.4 mm
